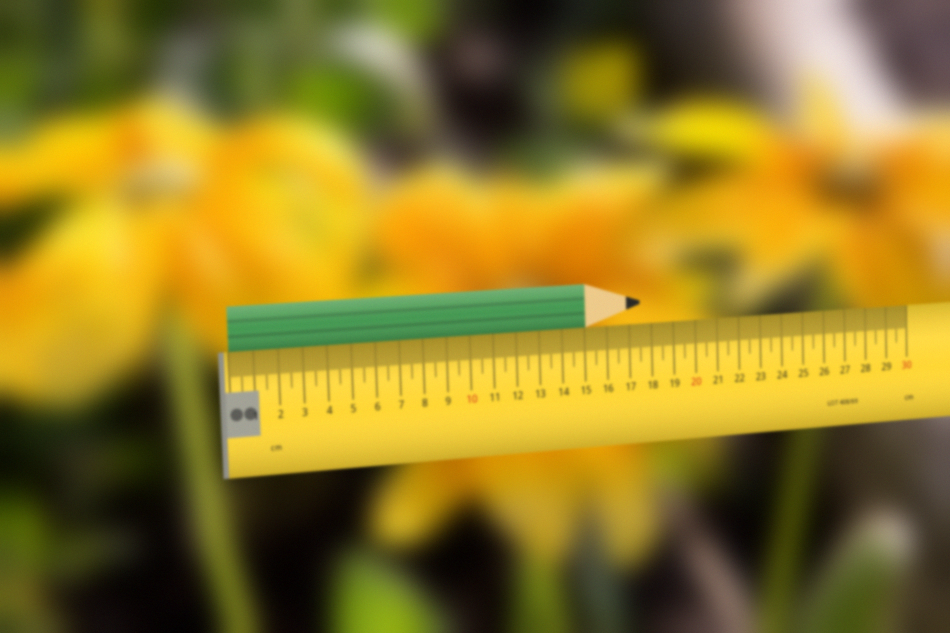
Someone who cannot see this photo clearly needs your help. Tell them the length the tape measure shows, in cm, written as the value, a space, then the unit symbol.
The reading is 17.5 cm
